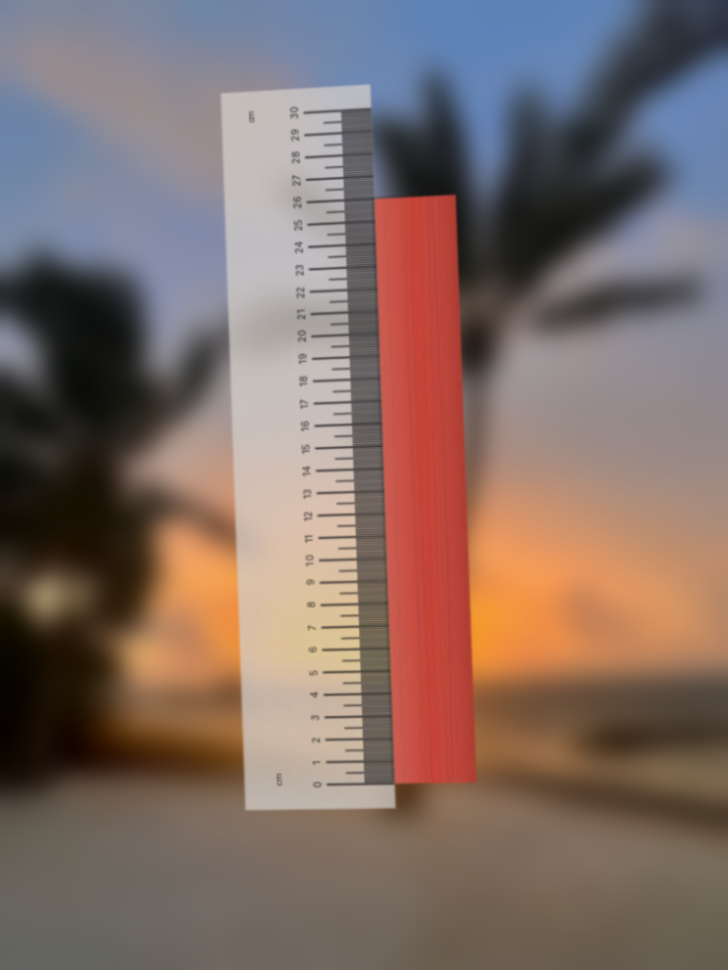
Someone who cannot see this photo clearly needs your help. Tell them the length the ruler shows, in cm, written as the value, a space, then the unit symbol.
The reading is 26 cm
